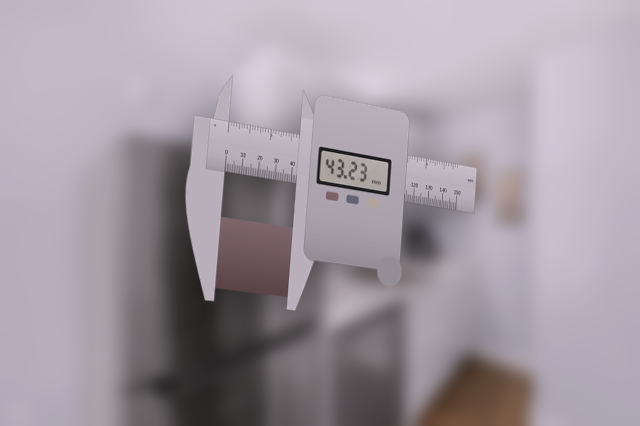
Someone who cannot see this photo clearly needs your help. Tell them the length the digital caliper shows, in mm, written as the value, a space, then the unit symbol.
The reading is 43.23 mm
